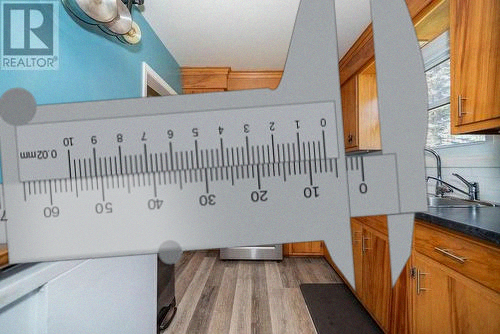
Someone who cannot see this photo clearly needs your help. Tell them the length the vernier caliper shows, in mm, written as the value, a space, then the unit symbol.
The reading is 7.0 mm
